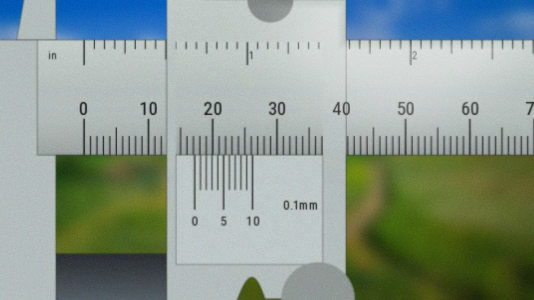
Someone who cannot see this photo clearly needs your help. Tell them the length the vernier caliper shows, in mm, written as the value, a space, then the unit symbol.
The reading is 17.2 mm
